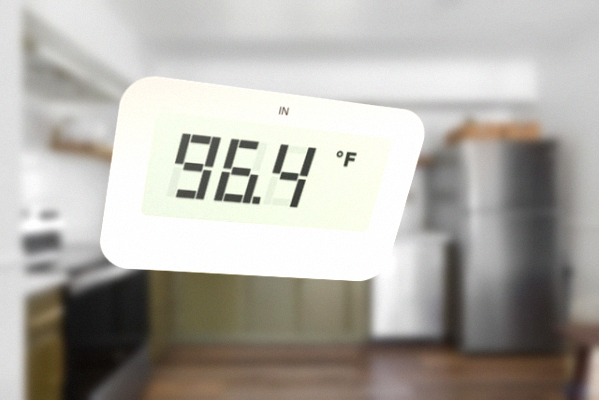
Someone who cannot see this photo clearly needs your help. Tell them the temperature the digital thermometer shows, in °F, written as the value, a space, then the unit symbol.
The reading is 96.4 °F
